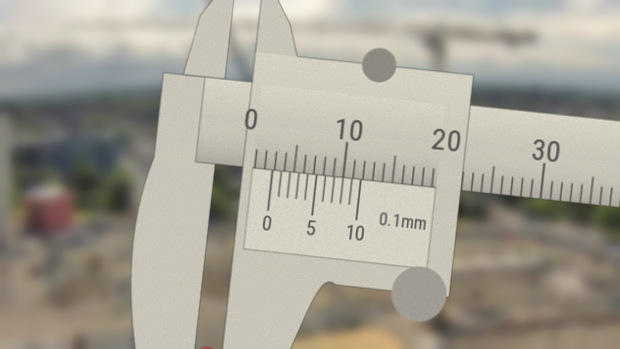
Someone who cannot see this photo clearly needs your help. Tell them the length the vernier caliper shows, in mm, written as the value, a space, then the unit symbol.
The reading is 2.8 mm
